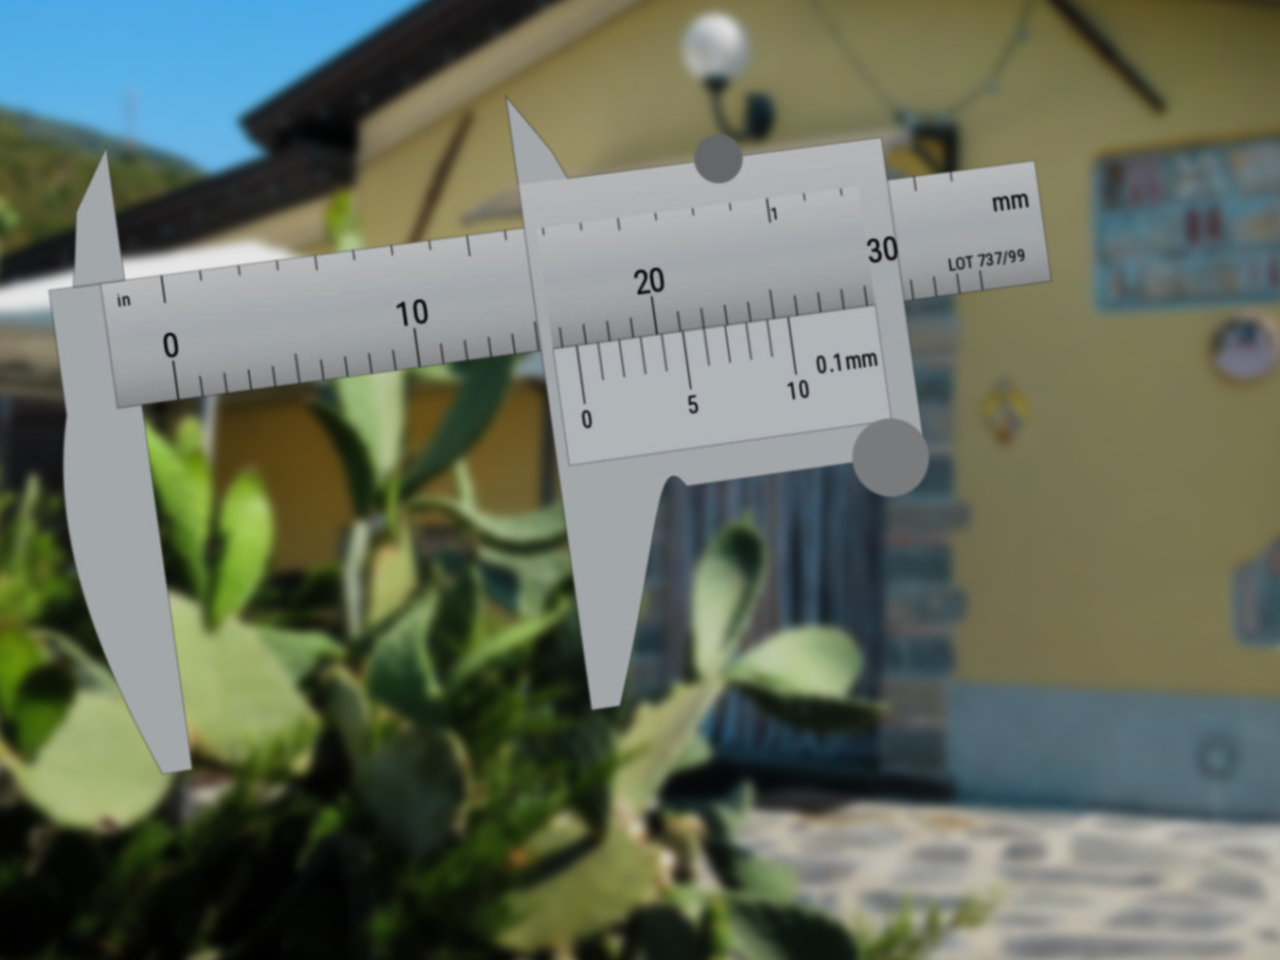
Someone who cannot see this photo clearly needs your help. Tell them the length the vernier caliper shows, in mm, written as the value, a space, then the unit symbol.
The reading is 16.6 mm
